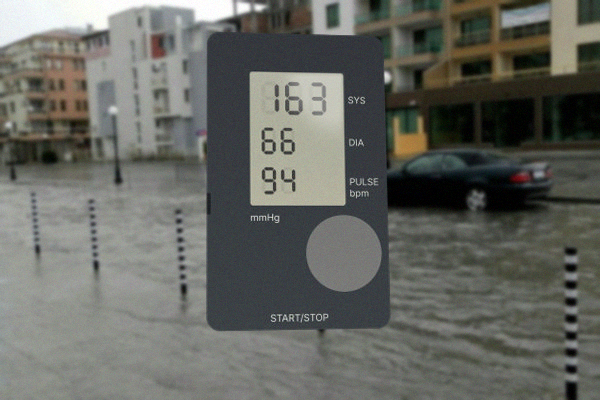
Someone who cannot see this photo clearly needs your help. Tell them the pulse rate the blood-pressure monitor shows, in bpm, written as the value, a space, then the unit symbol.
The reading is 94 bpm
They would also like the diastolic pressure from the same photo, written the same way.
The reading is 66 mmHg
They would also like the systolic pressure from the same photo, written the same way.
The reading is 163 mmHg
